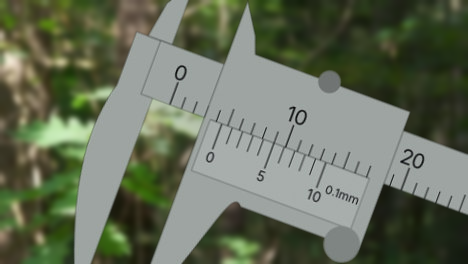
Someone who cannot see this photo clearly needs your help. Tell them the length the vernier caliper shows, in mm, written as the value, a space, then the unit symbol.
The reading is 4.5 mm
